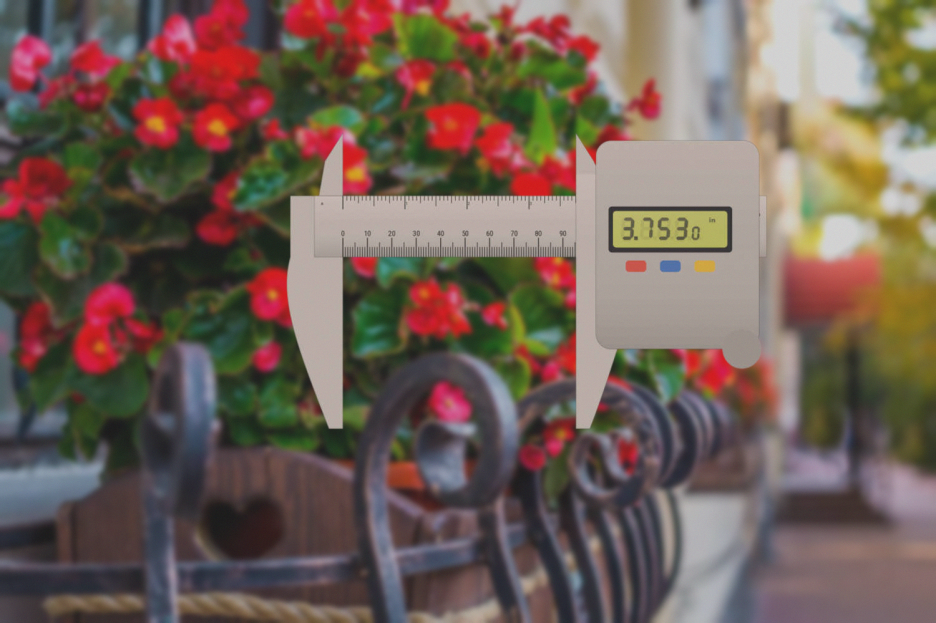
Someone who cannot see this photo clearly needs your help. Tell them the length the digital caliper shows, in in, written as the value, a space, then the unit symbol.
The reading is 3.7530 in
